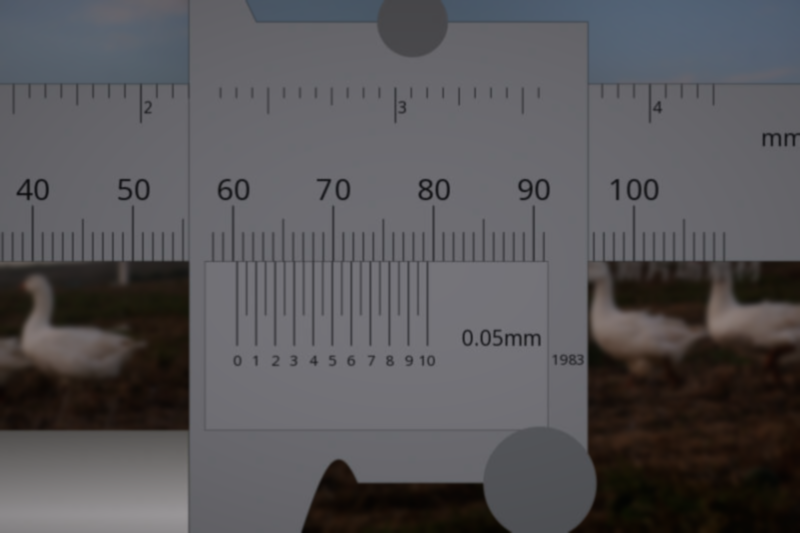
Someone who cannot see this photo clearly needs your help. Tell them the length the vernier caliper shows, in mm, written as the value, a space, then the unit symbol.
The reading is 60.4 mm
